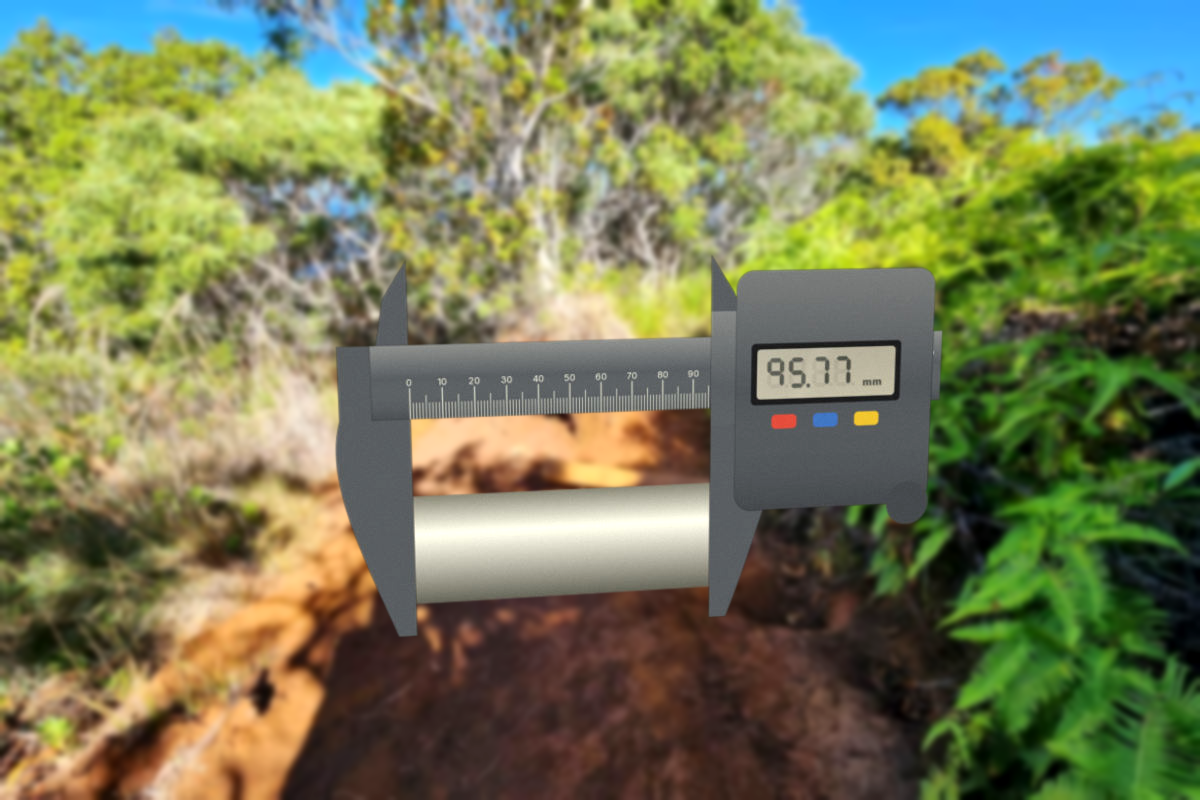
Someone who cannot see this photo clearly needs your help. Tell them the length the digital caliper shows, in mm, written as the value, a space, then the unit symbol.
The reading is 95.77 mm
